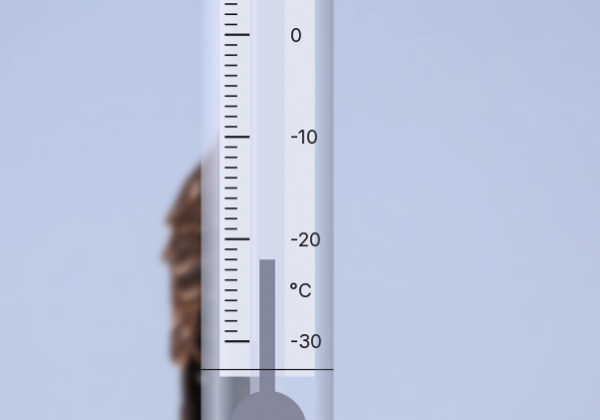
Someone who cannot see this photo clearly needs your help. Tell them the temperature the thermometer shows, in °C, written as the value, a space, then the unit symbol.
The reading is -22 °C
